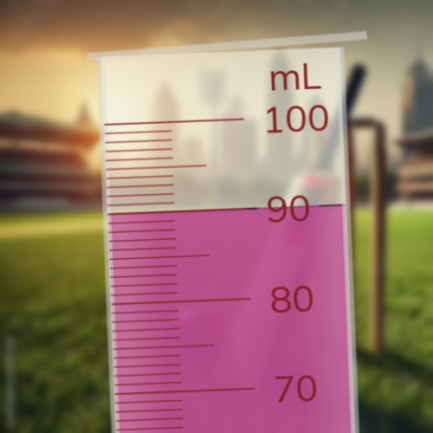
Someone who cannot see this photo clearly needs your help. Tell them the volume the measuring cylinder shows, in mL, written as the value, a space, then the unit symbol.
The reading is 90 mL
